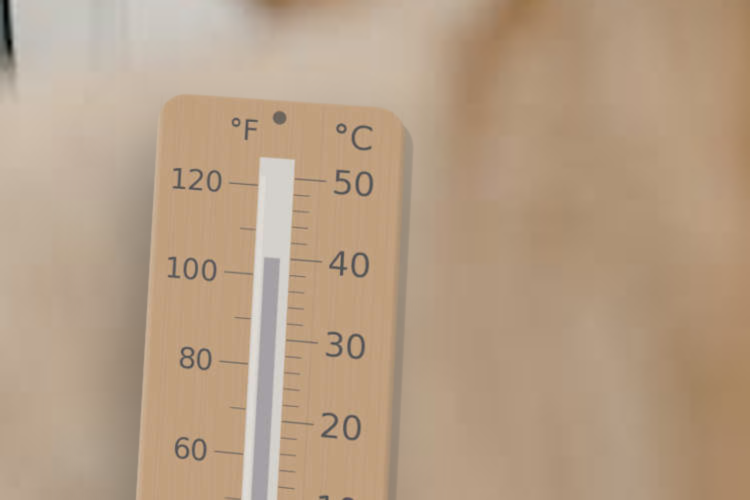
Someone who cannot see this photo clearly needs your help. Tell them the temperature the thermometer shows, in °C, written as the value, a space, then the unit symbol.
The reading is 40 °C
